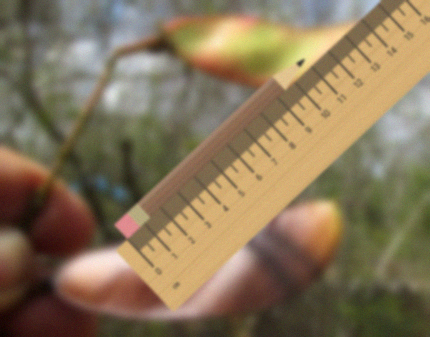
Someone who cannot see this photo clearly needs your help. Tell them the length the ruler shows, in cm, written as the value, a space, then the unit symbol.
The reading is 11 cm
